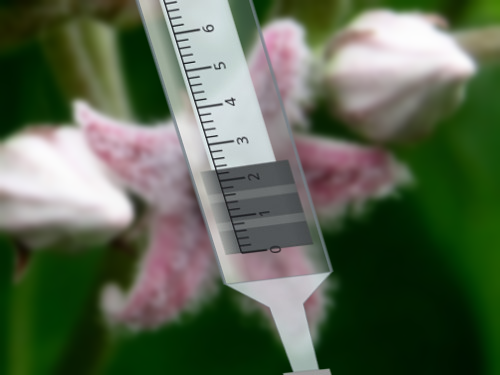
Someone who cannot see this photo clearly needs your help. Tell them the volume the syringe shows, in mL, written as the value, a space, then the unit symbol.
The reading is 0 mL
